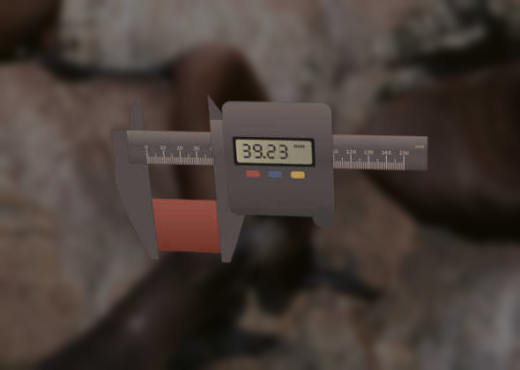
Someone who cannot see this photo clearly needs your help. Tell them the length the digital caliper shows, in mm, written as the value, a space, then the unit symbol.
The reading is 39.23 mm
